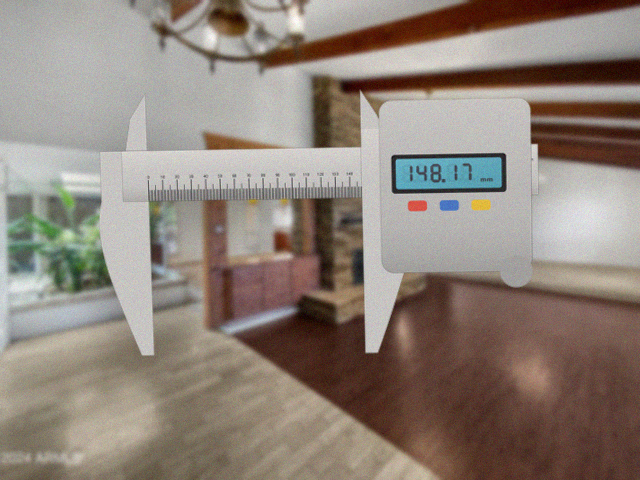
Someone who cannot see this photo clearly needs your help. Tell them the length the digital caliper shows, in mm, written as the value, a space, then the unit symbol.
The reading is 148.17 mm
